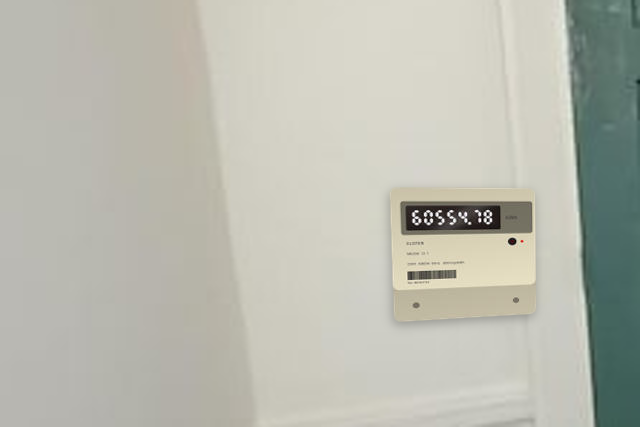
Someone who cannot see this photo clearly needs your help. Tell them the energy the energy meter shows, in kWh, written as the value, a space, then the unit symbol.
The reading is 60554.78 kWh
